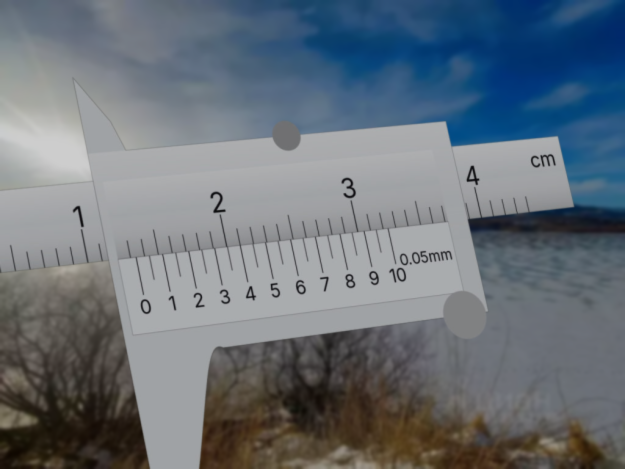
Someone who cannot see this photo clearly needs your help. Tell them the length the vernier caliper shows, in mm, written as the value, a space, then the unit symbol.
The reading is 13.4 mm
